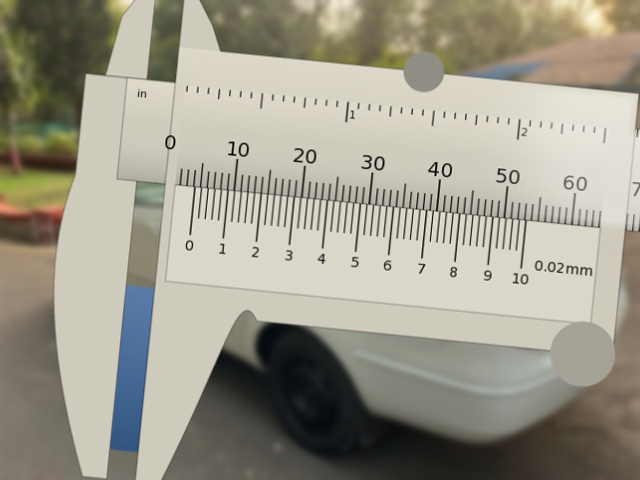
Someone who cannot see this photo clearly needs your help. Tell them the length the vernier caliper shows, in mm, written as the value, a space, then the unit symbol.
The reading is 4.2 mm
